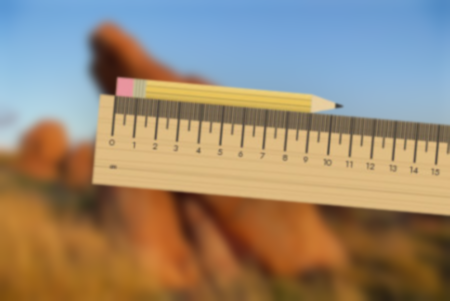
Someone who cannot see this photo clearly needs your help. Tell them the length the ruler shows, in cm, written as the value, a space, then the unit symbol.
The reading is 10.5 cm
